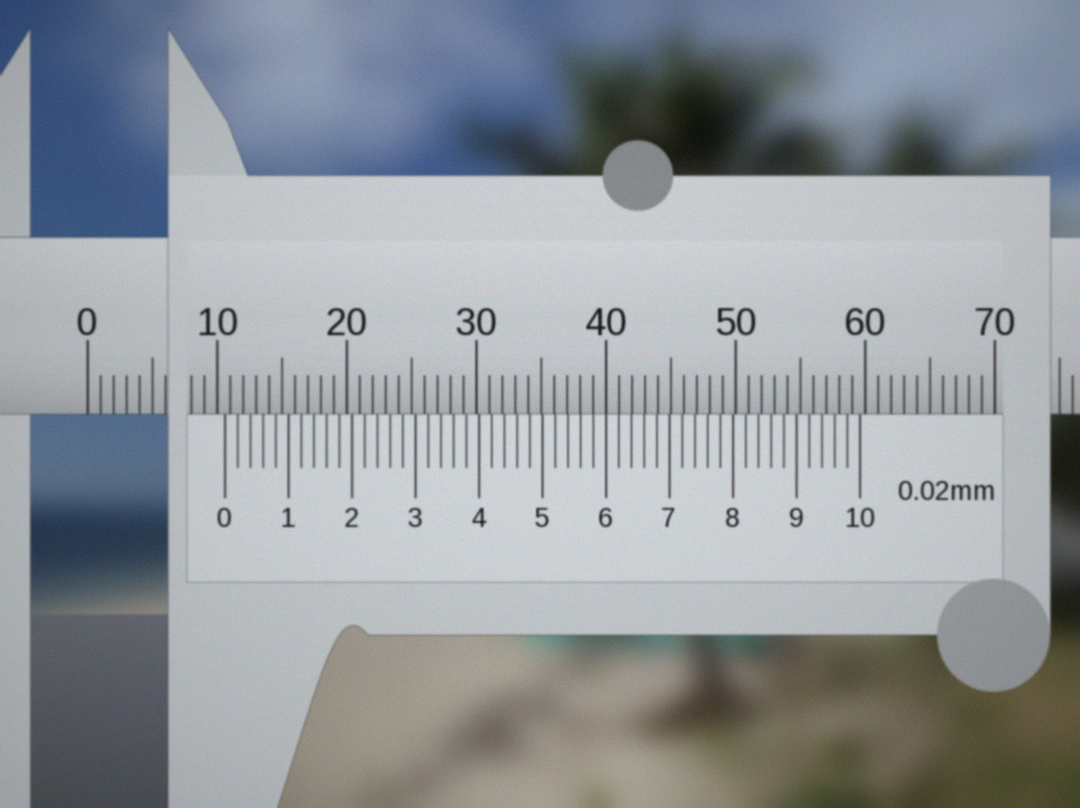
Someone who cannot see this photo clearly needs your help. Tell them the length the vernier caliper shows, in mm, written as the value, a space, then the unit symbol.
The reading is 10.6 mm
